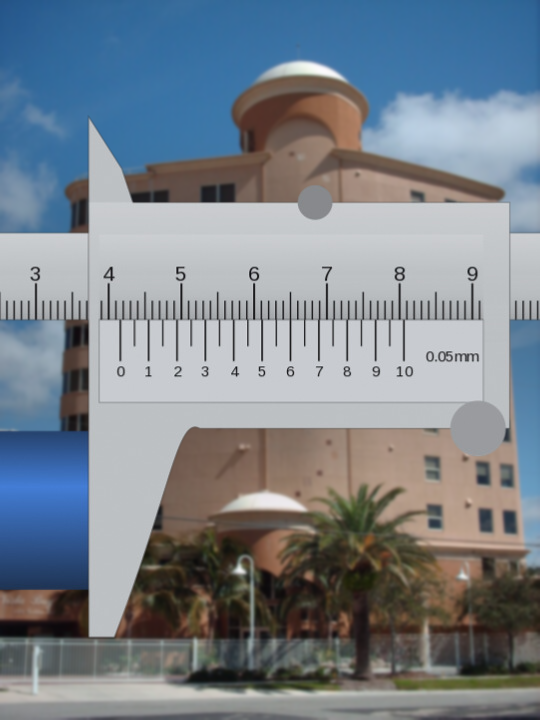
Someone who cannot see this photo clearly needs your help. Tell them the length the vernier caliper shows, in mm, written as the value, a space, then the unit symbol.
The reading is 41.6 mm
